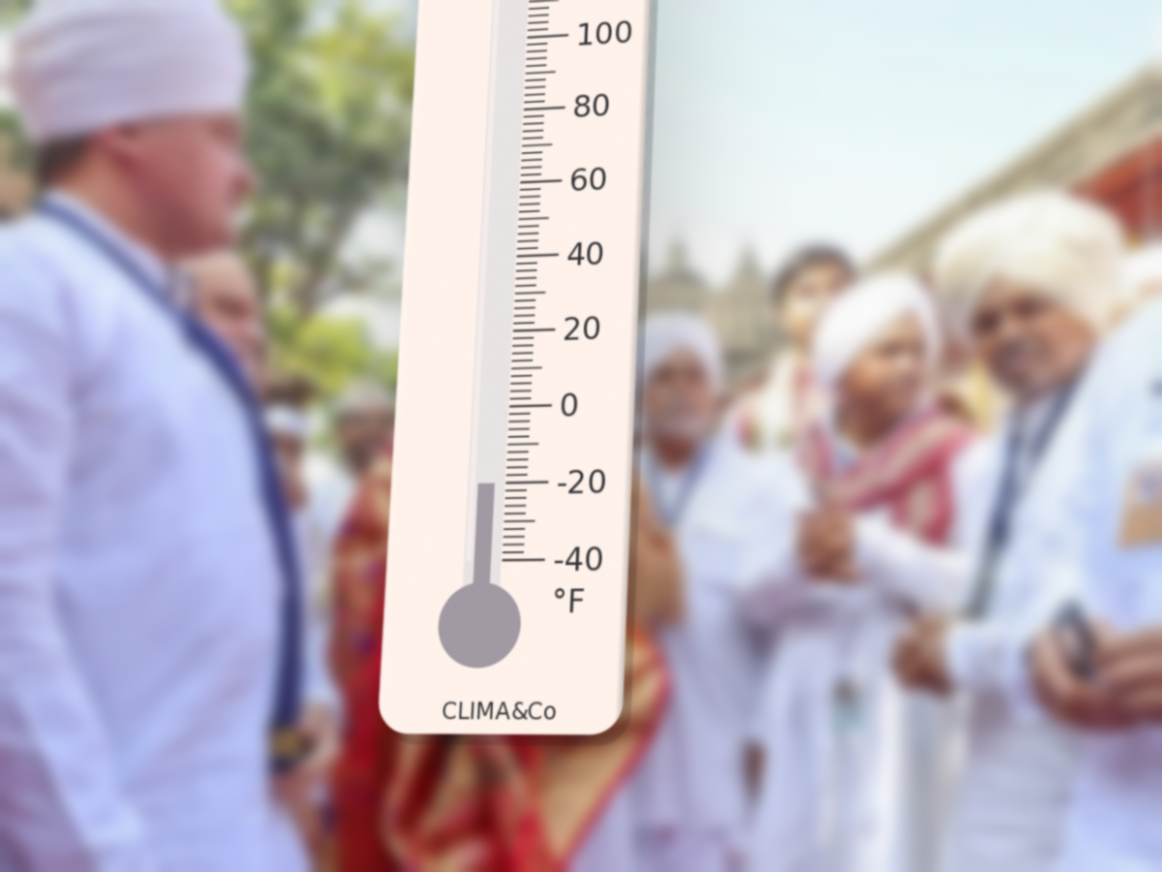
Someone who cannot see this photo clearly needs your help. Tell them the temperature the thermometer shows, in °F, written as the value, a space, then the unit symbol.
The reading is -20 °F
